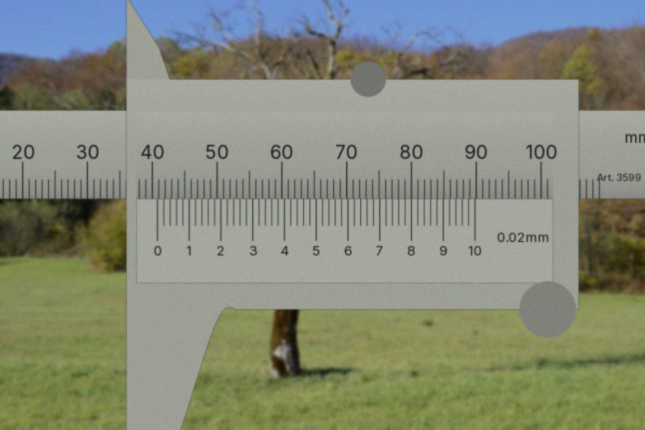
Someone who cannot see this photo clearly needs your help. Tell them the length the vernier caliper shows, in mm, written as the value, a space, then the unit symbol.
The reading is 40.8 mm
